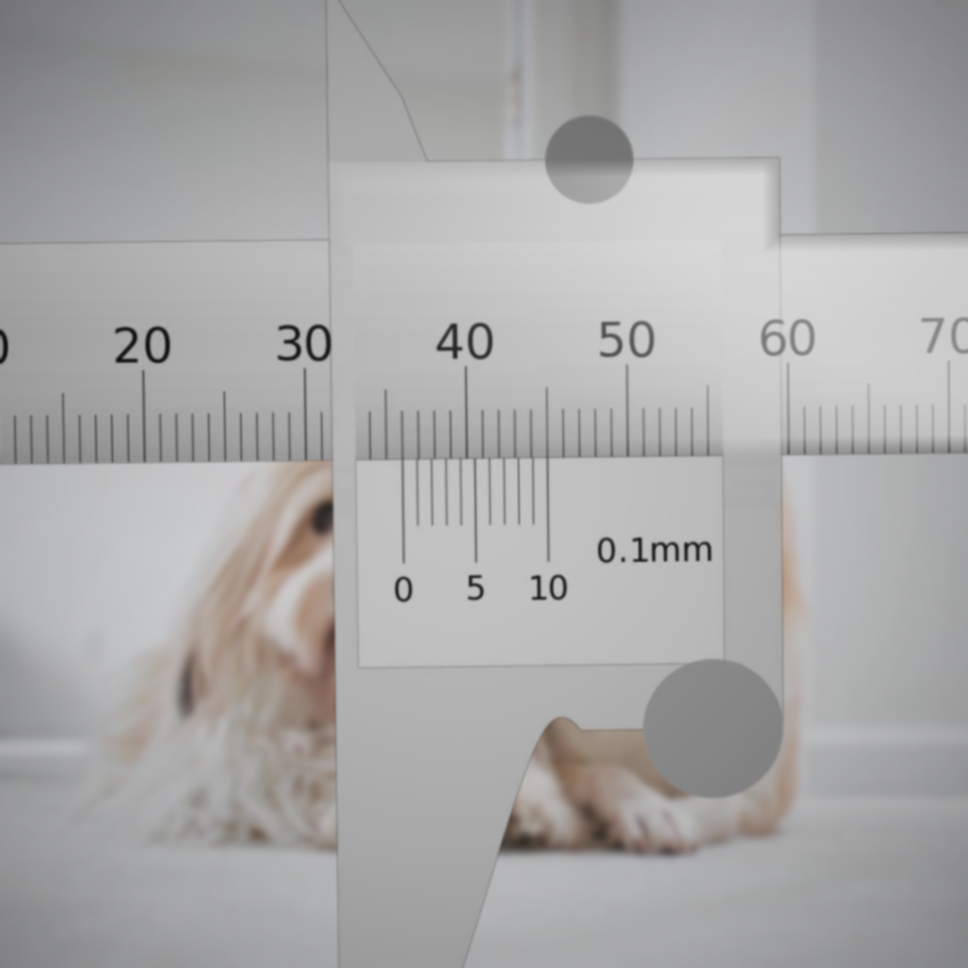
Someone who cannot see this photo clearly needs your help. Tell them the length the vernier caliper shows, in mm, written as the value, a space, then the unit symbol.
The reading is 36.0 mm
